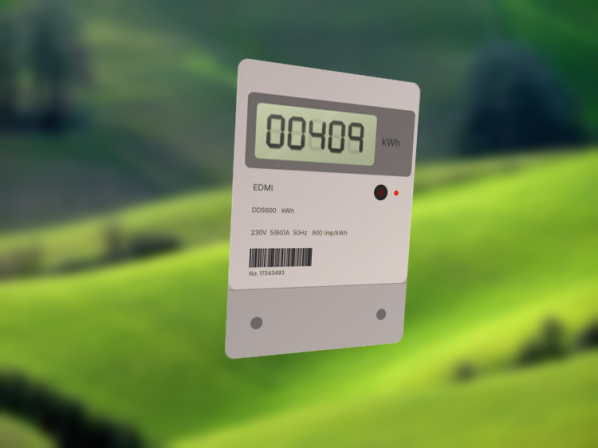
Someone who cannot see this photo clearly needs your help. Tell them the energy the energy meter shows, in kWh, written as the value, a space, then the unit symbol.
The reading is 409 kWh
